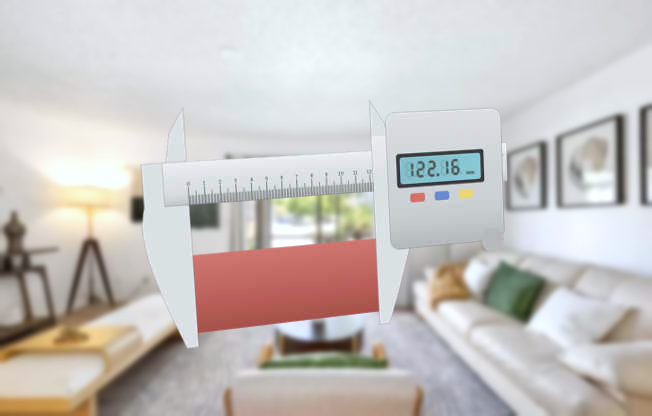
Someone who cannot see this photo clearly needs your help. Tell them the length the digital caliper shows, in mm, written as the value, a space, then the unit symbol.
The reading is 122.16 mm
